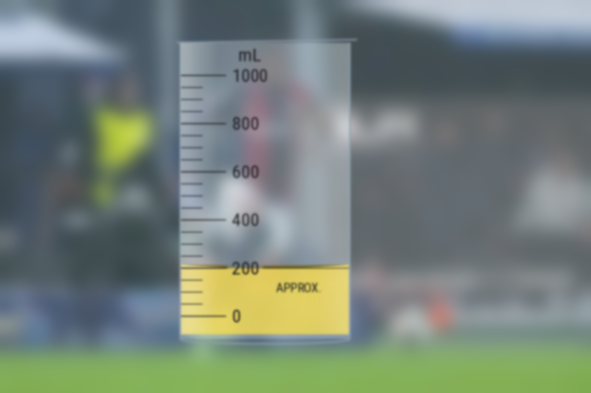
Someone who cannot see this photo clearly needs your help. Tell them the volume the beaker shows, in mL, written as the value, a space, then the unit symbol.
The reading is 200 mL
